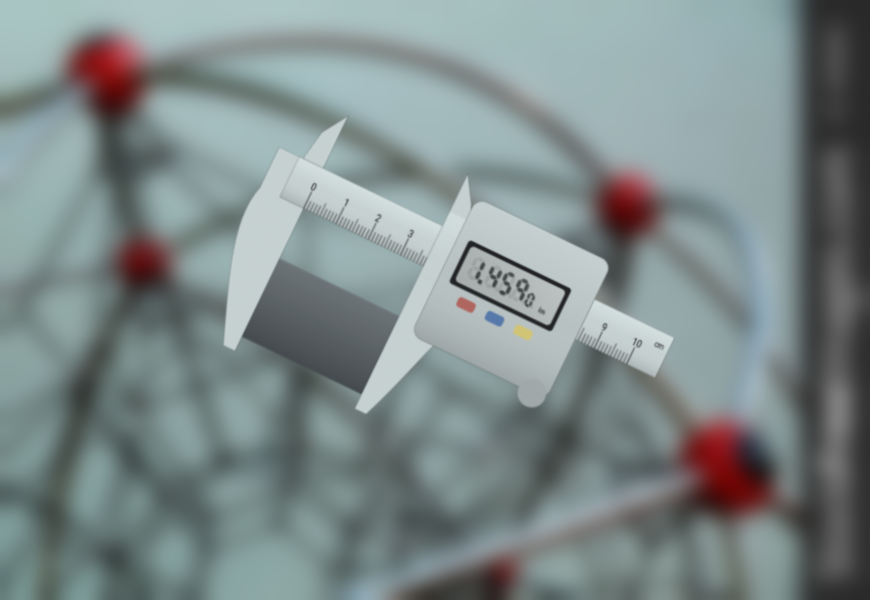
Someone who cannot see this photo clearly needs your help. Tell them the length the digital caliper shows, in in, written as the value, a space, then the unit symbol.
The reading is 1.4590 in
